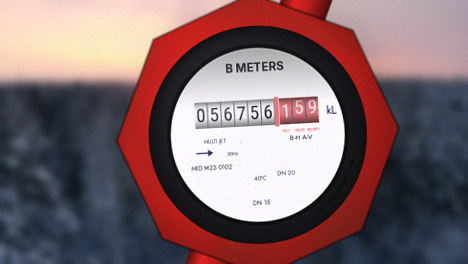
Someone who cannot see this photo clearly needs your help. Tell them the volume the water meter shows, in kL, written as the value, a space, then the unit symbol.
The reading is 56756.159 kL
